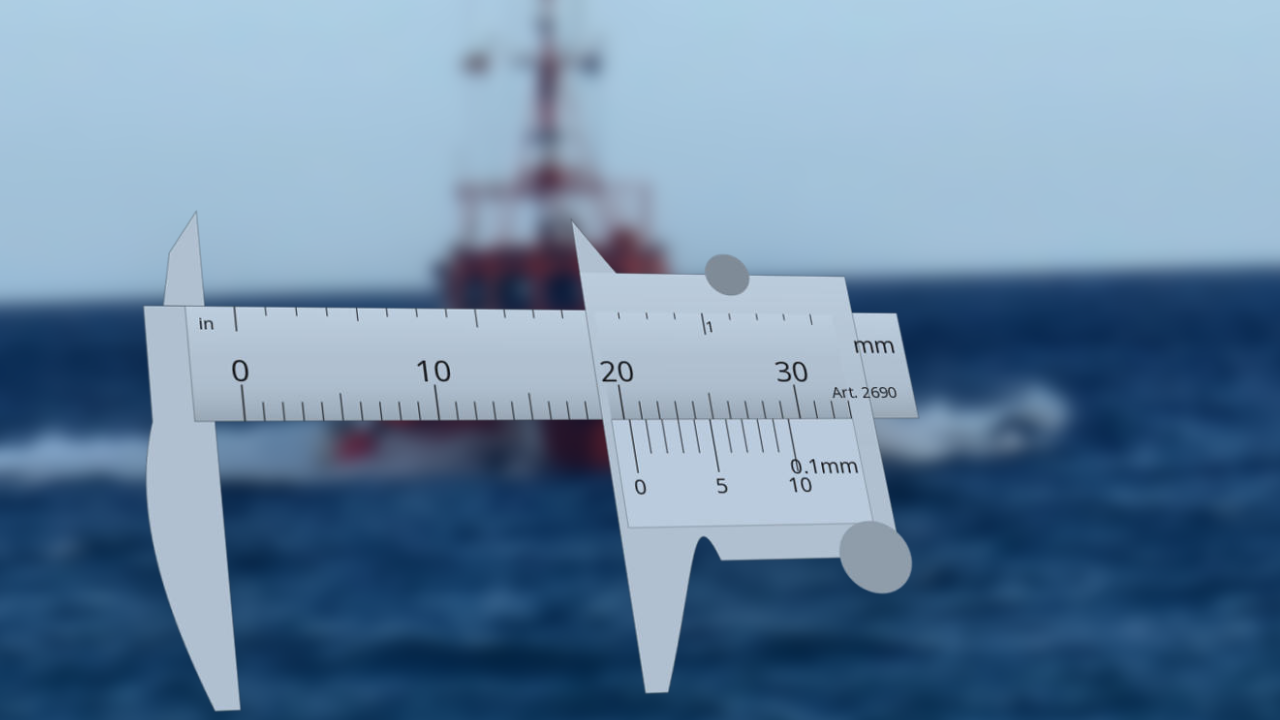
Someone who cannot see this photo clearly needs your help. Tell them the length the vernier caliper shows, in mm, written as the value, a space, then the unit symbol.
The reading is 20.3 mm
